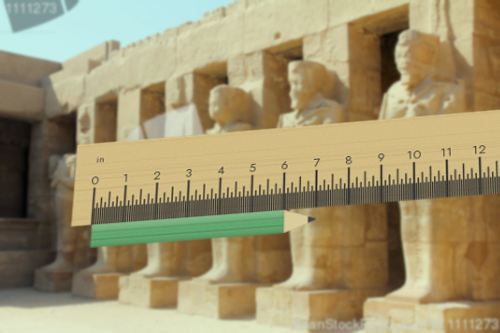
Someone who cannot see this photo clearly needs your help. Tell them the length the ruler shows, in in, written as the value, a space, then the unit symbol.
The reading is 7 in
